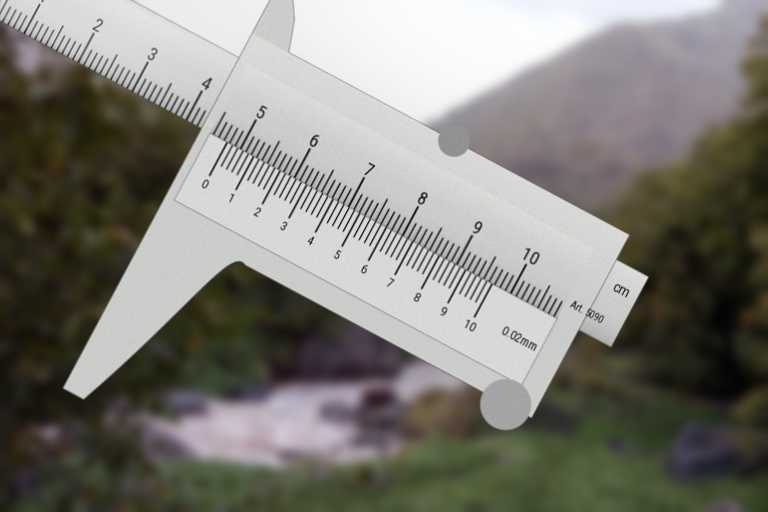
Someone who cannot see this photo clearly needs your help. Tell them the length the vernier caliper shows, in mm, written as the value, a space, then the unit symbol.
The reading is 47.6 mm
